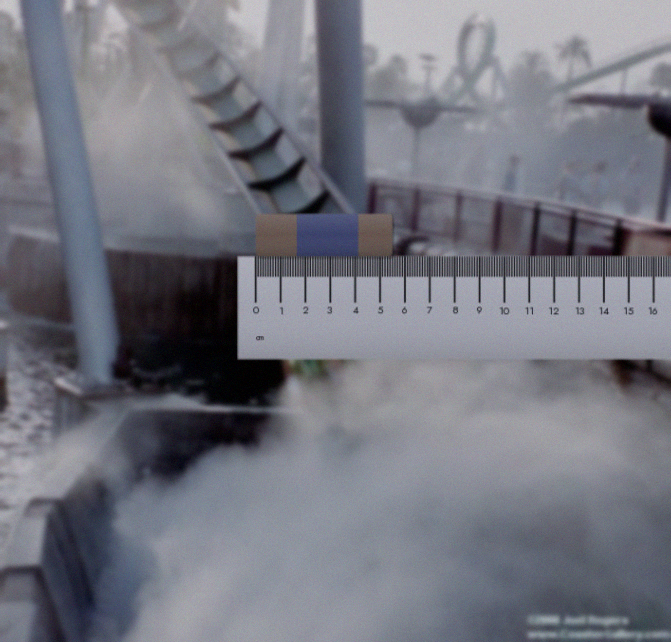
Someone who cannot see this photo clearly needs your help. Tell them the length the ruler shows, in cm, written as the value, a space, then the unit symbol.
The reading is 5.5 cm
